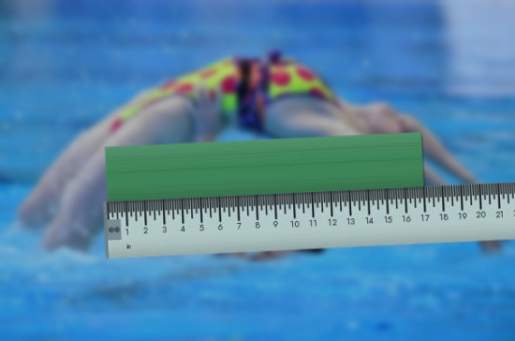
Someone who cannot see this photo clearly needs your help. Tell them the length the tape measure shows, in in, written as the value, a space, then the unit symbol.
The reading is 17 in
